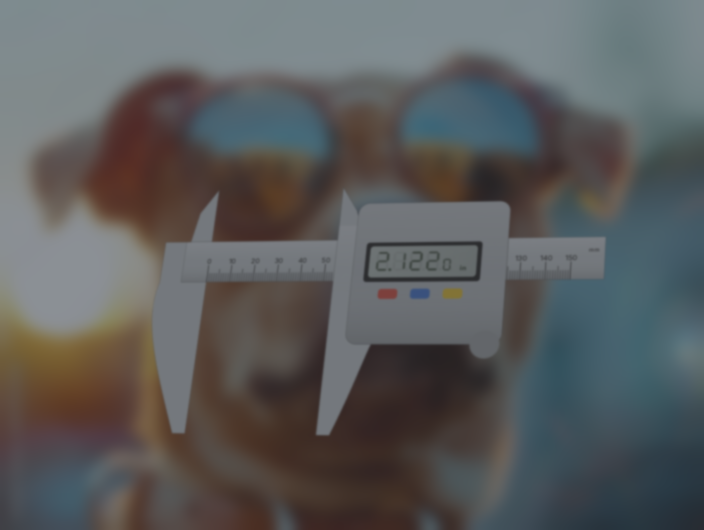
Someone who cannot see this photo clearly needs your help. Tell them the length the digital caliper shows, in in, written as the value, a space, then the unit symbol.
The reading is 2.1220 in
